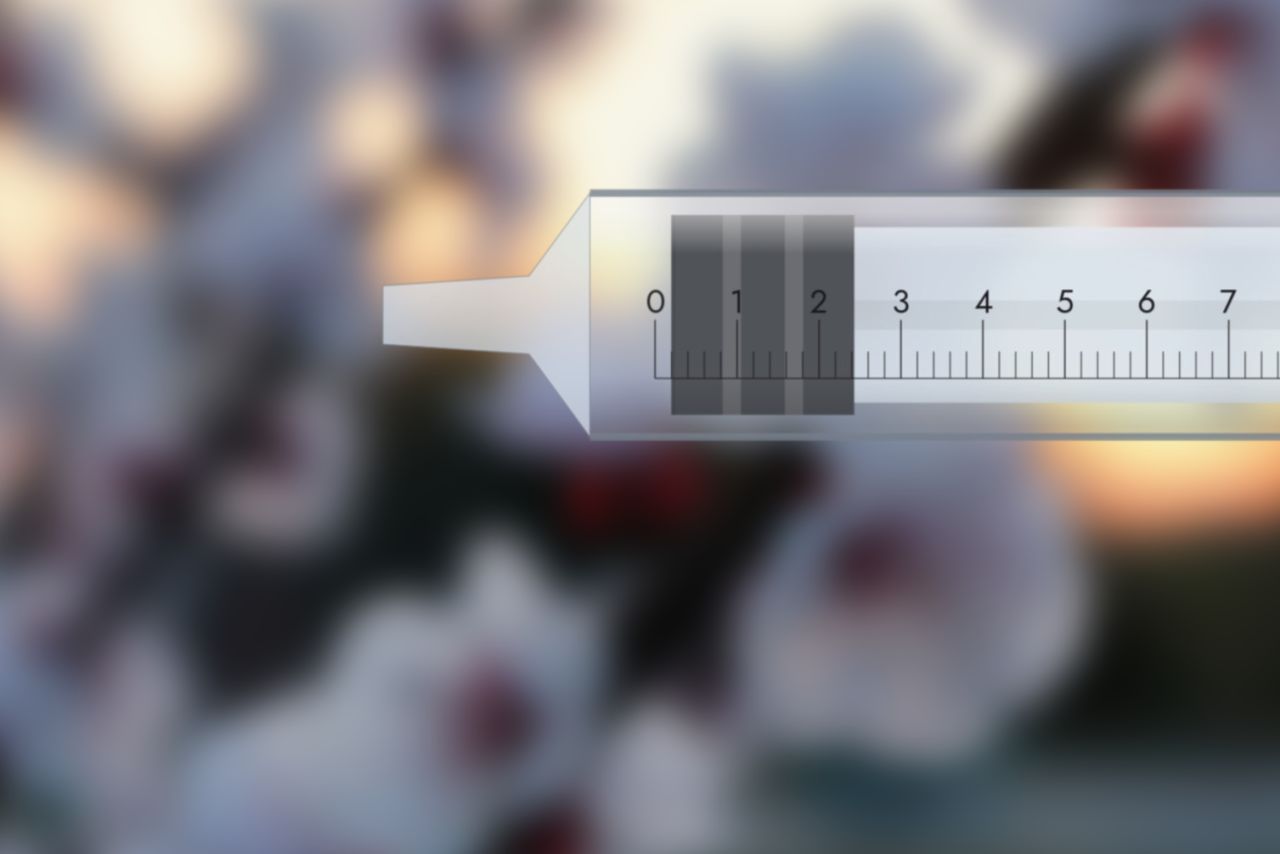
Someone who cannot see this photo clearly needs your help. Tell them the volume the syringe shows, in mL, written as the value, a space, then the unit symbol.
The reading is 0.2 mL
